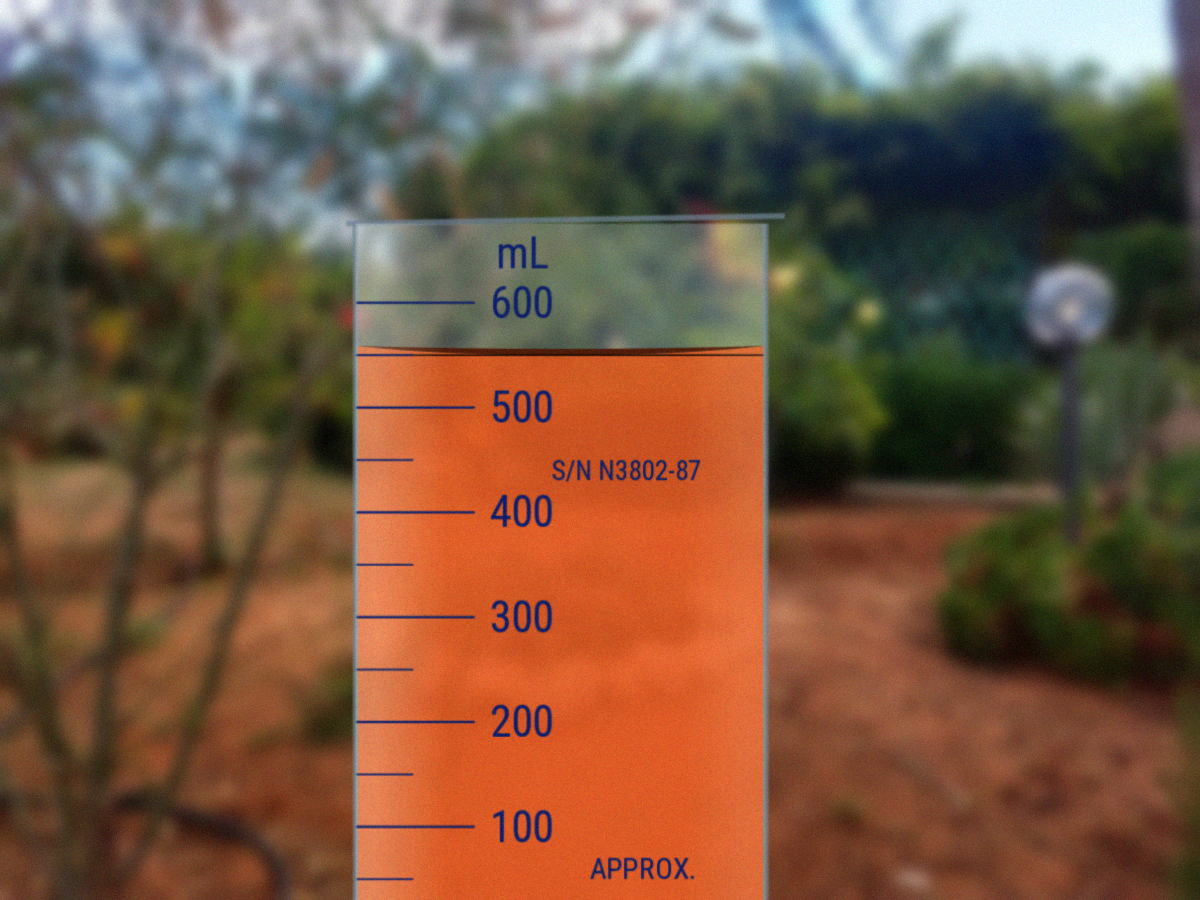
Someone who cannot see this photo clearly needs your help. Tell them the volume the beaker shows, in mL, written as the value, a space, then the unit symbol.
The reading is 550 mL
